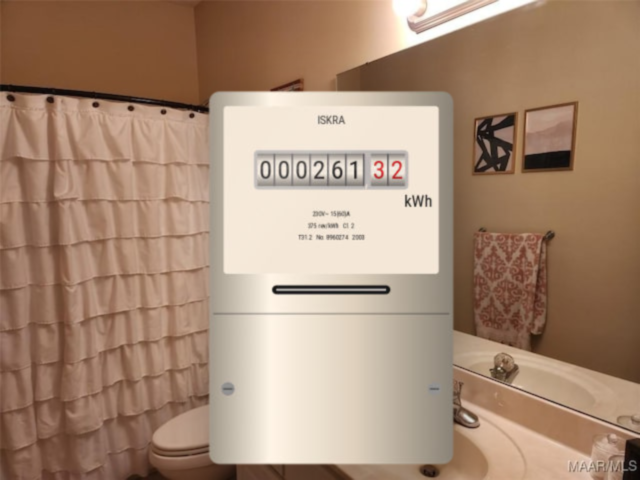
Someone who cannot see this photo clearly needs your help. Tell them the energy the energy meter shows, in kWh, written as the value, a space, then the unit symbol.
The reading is 261.32 kWh
